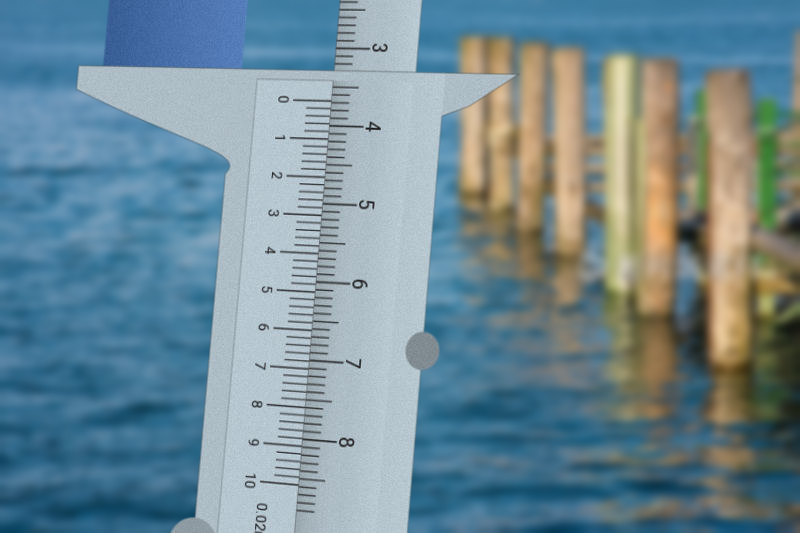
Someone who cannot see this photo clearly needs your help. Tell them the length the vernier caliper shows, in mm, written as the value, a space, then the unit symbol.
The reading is 36.8 mm
